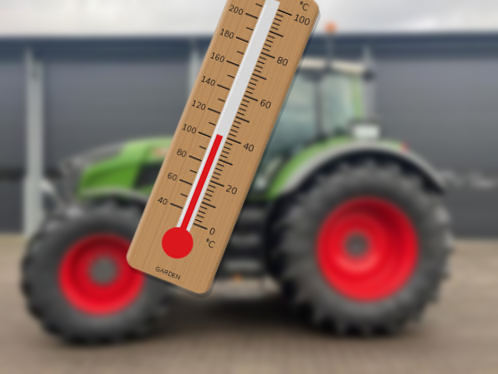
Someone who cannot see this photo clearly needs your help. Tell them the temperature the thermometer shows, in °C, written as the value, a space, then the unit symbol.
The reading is 40 °C
